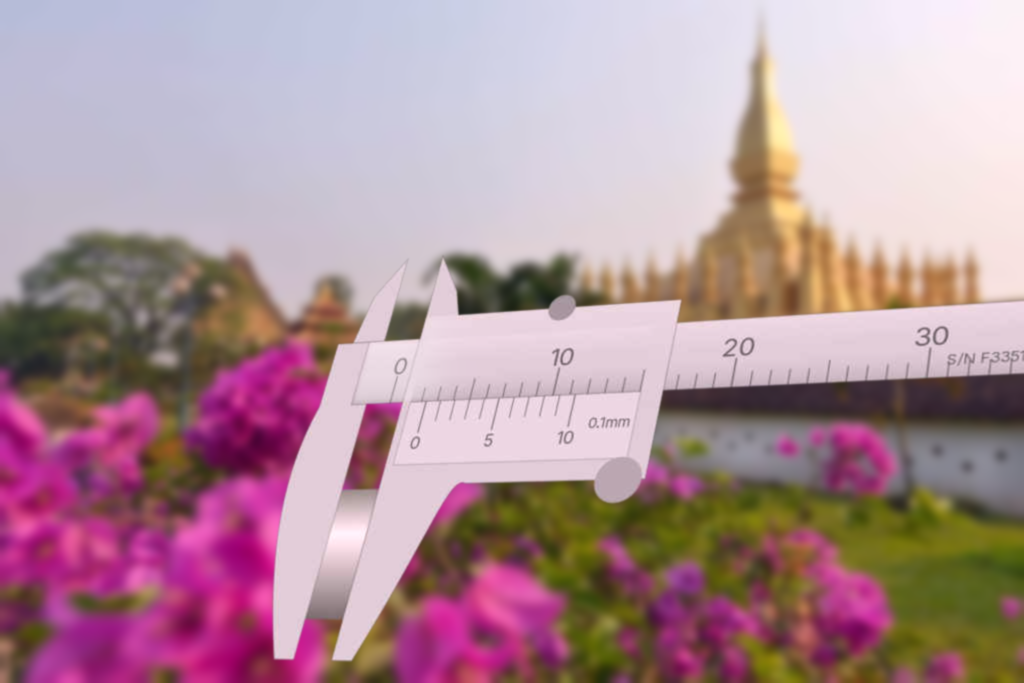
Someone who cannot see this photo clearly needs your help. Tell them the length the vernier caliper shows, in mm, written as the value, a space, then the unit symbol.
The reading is 2.3 mm
